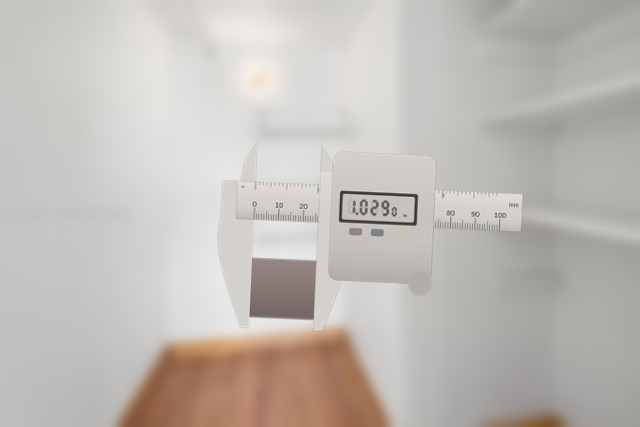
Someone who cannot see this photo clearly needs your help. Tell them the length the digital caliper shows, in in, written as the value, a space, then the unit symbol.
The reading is 1.0290 in
